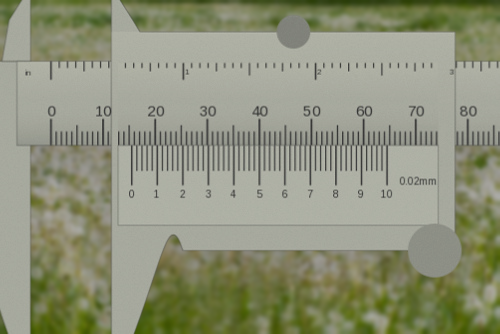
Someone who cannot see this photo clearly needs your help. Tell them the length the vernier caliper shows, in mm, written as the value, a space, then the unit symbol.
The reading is 15.5 mm
